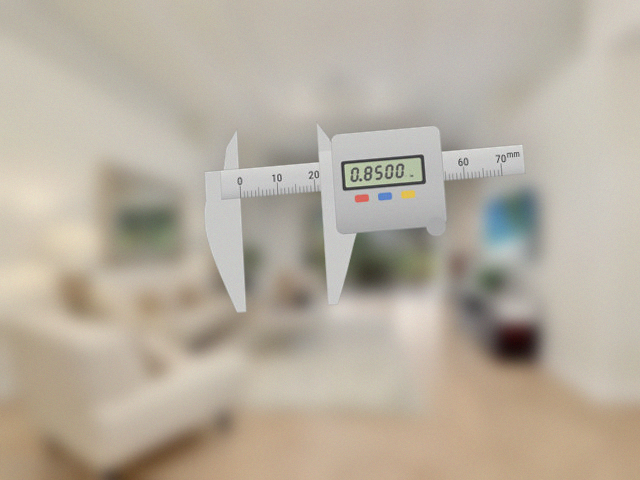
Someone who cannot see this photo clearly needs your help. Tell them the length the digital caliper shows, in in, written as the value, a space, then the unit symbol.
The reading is 0.8500 in
